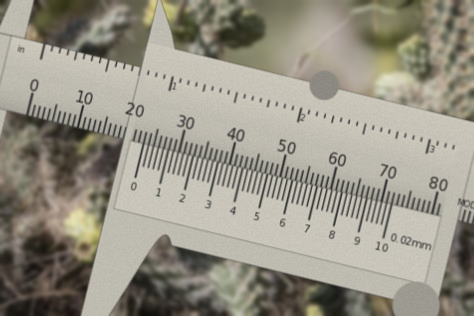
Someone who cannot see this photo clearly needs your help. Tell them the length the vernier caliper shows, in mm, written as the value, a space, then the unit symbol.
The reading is 23.0 mm
